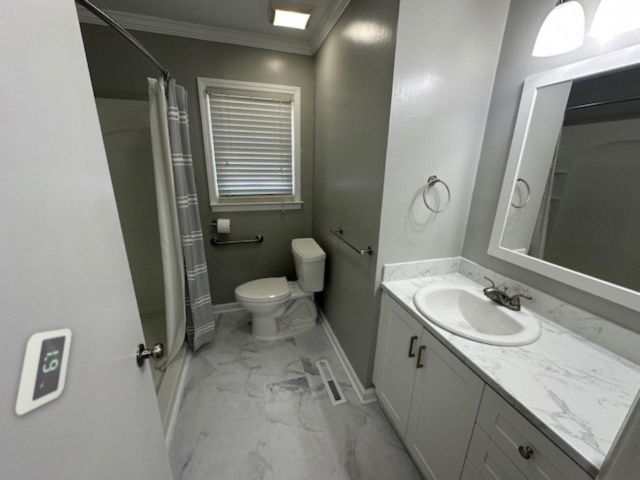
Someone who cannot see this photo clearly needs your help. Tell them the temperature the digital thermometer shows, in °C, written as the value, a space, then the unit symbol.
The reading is 1.9 °C
